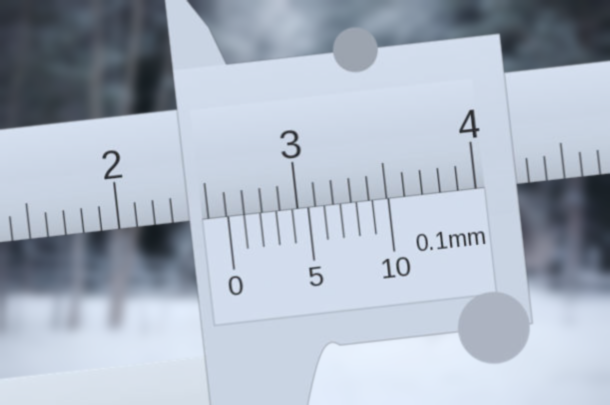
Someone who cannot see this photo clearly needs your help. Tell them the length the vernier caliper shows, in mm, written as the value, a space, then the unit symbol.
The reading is 26.1 mm
